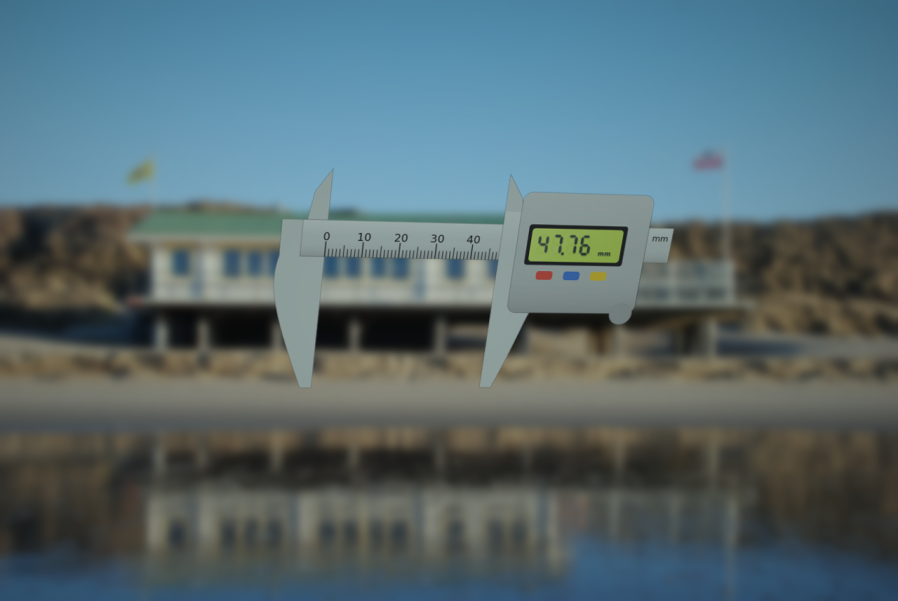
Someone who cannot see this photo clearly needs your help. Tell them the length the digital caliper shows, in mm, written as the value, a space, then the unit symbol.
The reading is 47.76 mm
